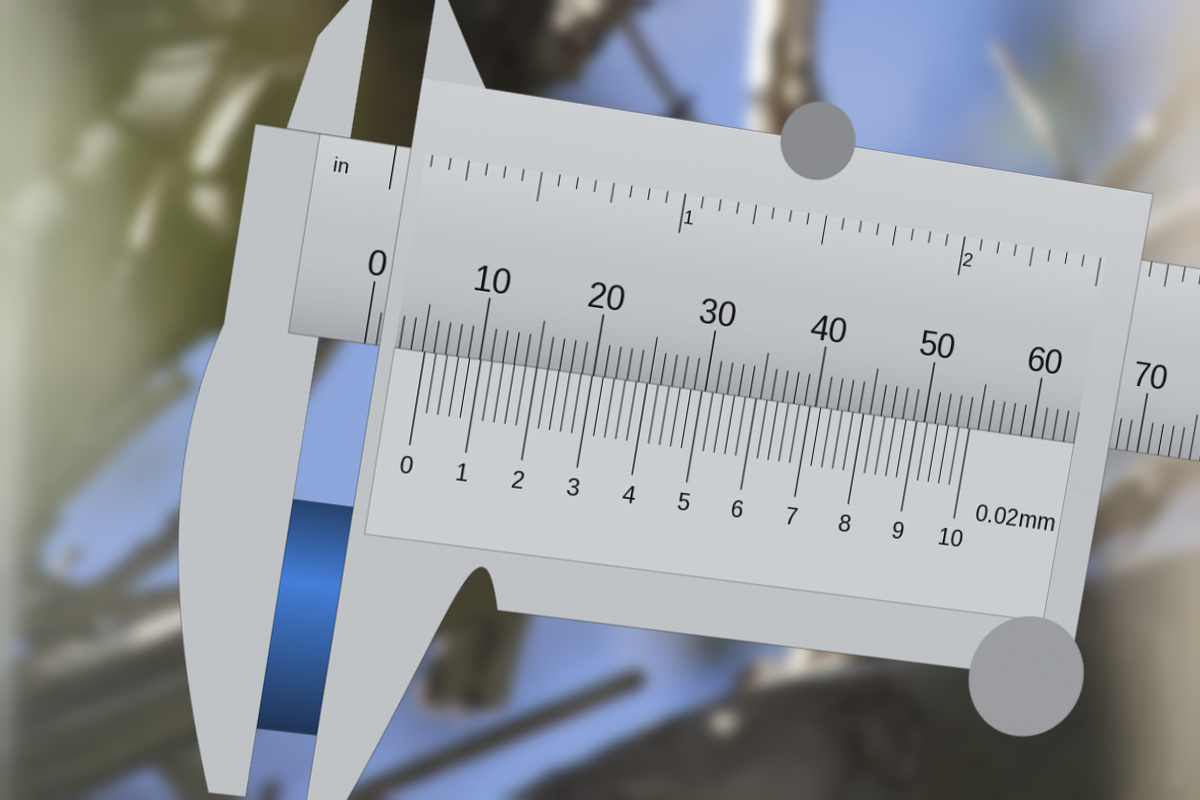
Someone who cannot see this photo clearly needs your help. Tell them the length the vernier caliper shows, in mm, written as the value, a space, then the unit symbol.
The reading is 5.2 mm
